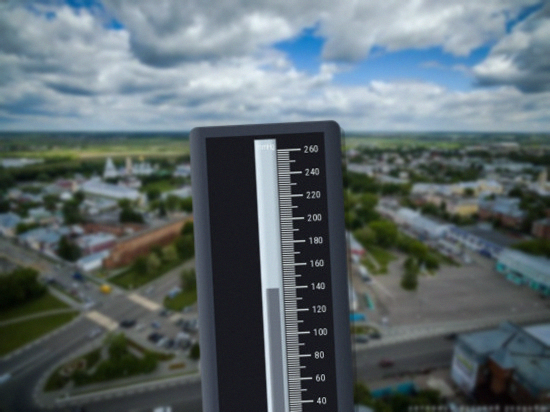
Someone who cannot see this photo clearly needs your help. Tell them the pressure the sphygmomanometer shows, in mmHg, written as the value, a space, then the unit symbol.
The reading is 140 mmHg
